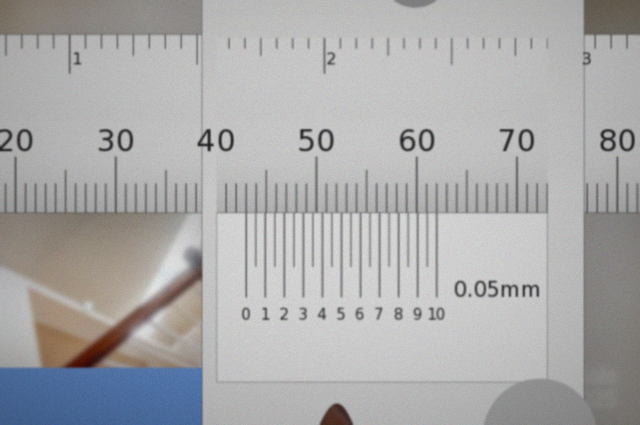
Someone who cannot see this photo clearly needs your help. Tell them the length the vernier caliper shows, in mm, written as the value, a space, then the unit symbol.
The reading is 43.0 mm
